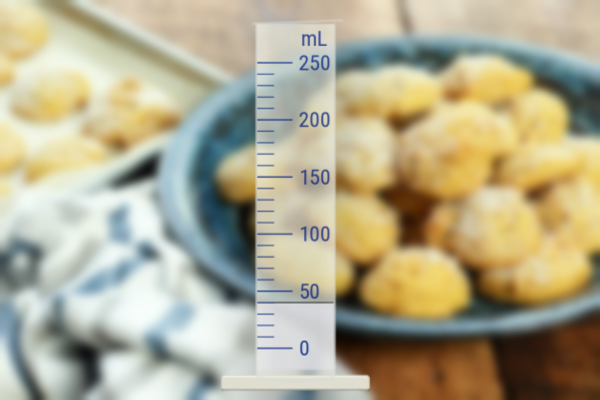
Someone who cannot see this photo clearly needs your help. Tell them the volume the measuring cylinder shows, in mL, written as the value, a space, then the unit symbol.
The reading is 40 mL
